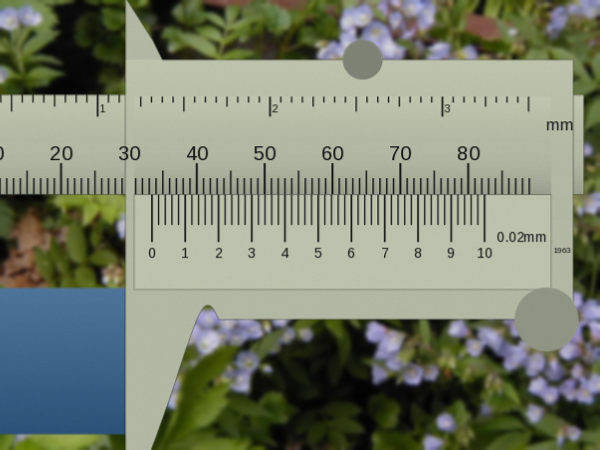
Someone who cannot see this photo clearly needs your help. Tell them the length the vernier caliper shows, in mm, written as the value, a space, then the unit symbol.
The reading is 33.4 mm
